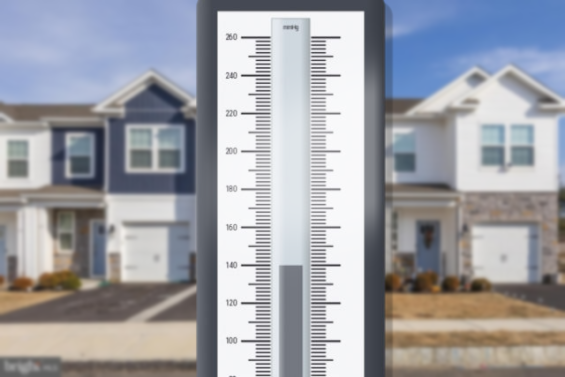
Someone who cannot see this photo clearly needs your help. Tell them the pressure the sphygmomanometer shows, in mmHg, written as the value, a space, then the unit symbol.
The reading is 140 mmHg
